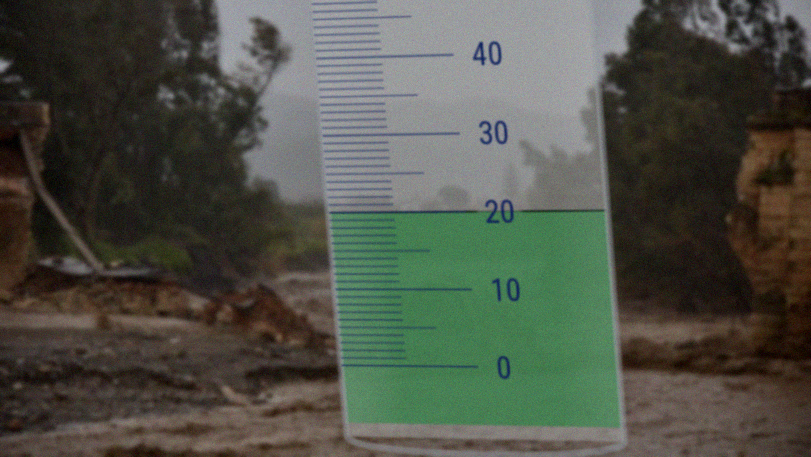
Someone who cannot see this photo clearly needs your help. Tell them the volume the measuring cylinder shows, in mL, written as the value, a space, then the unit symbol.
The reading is 20 mL
